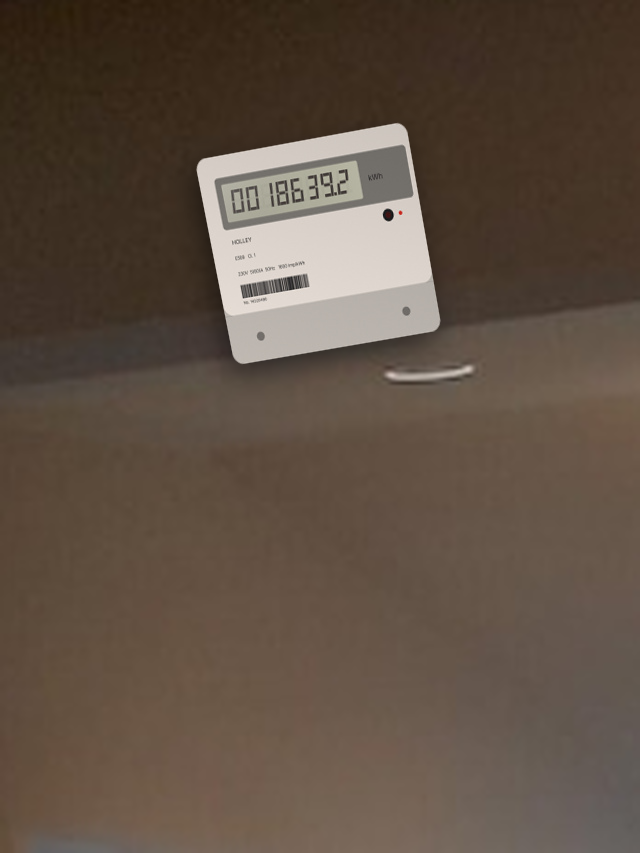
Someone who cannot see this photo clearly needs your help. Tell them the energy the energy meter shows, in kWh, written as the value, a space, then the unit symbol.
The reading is 18639.2 kWh
